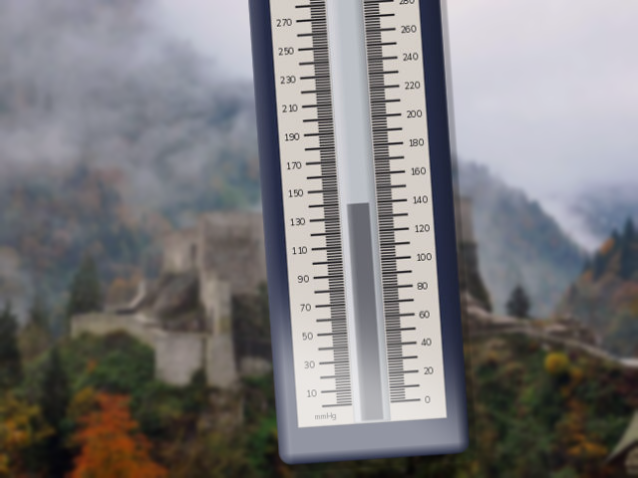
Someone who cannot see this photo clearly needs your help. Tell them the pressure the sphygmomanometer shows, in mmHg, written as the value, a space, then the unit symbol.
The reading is 140 mmHg
